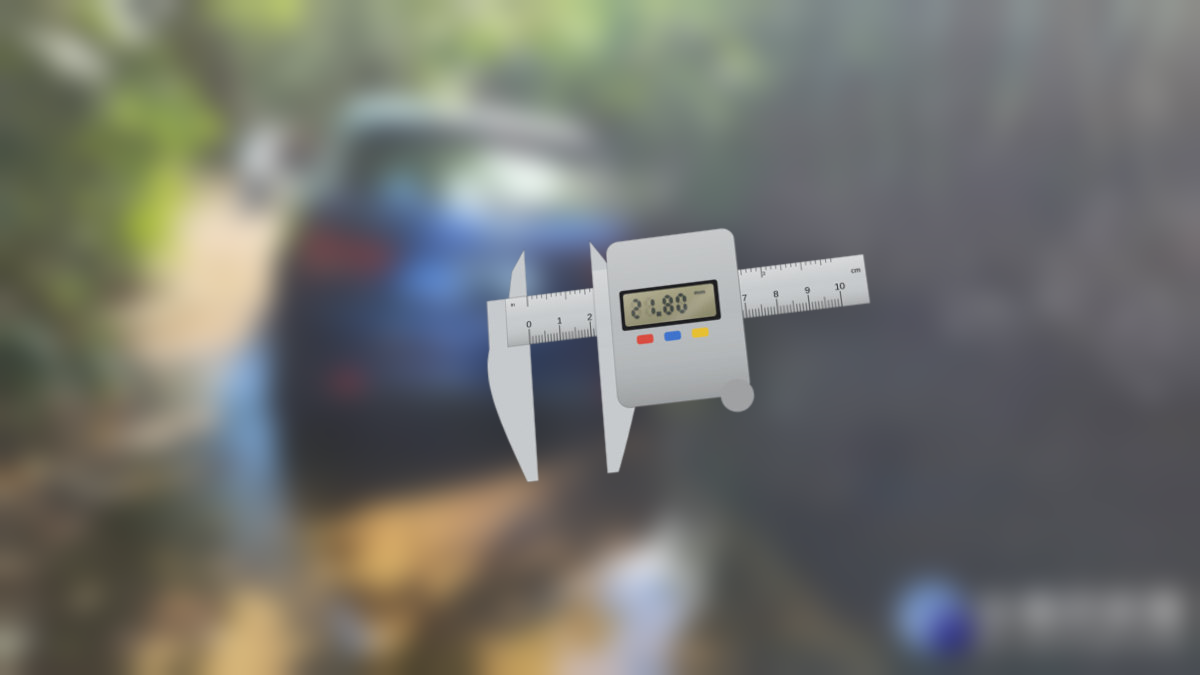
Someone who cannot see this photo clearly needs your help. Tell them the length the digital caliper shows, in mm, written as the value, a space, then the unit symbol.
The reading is 21.80 mm
